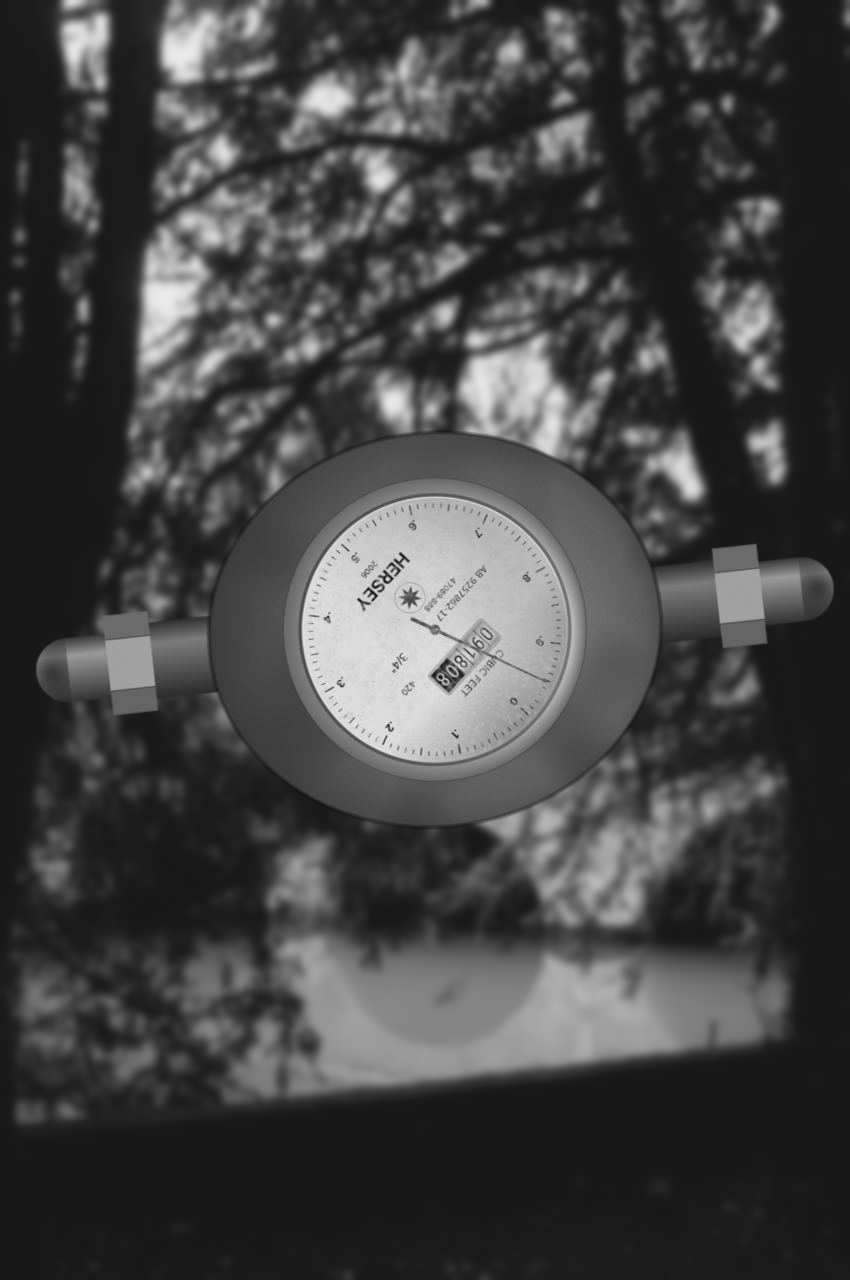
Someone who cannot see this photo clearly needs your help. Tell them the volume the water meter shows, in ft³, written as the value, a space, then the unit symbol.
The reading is 91807.95 ft³
